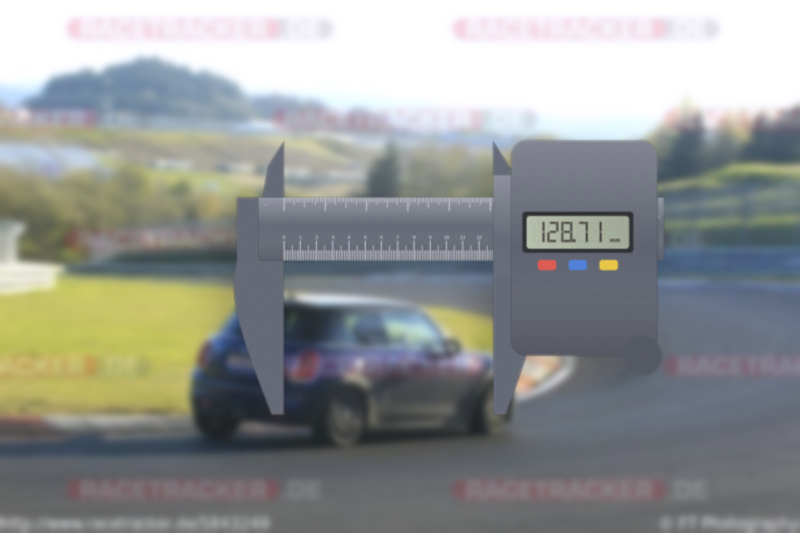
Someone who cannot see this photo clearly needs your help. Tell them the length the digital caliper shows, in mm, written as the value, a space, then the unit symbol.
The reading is 128.71 mm
